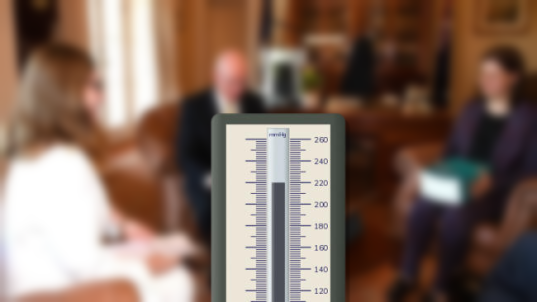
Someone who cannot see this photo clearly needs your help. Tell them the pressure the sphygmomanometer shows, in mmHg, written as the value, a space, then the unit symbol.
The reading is 220 mmHg
